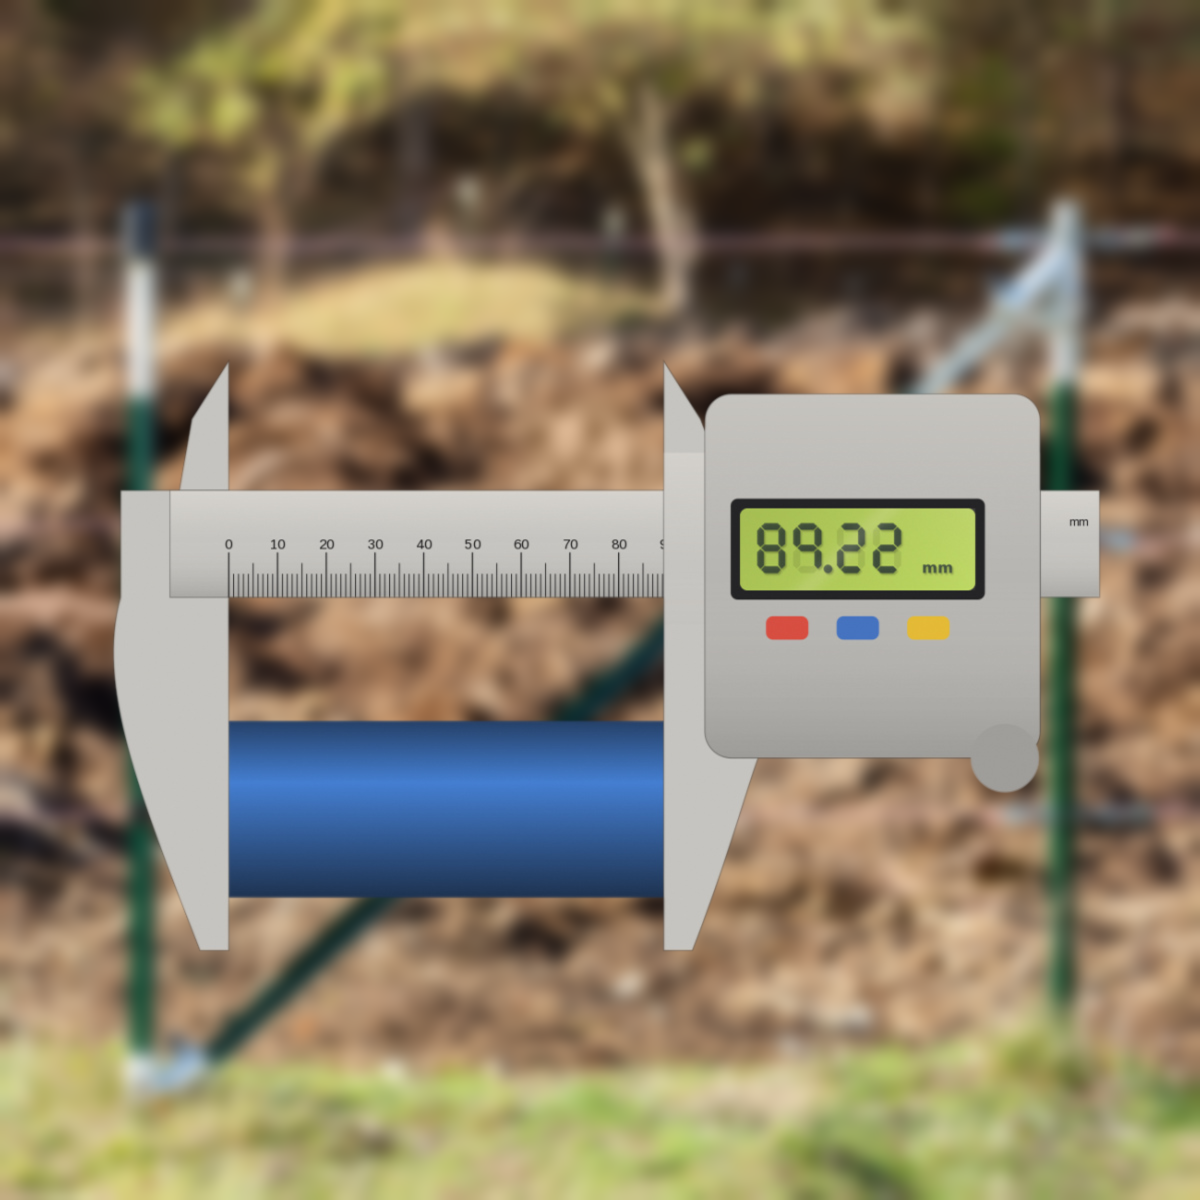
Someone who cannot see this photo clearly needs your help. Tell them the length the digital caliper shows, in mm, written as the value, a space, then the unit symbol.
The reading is 89.22 mm
